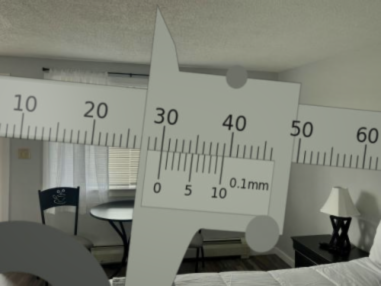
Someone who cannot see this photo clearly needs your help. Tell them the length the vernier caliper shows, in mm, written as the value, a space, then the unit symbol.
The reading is 30.0 mm
